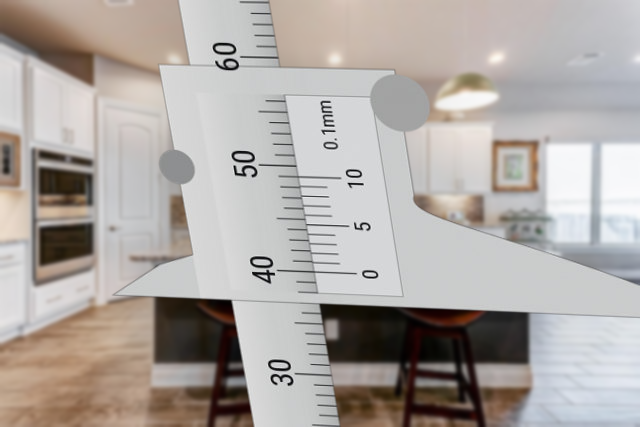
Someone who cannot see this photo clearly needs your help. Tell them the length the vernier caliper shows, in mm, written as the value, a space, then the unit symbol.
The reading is 40.0 mm
